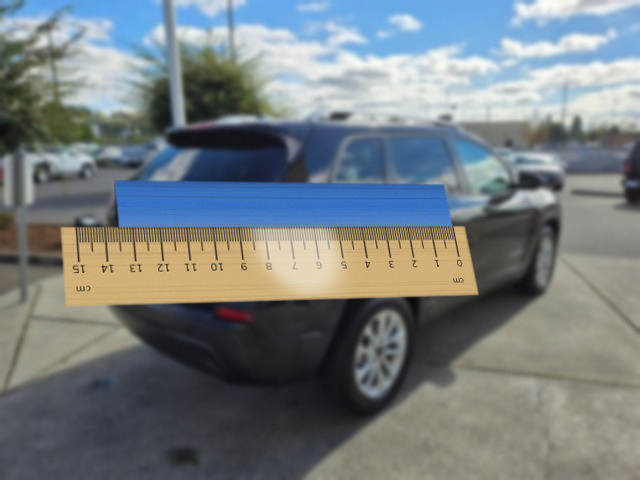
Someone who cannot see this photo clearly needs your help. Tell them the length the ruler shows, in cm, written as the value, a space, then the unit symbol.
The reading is 13.5 cm
